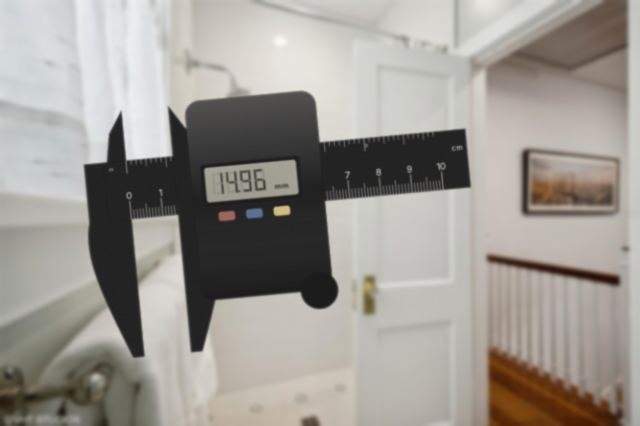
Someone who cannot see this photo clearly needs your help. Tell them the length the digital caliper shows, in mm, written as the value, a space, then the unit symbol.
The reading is 14.96 mm
